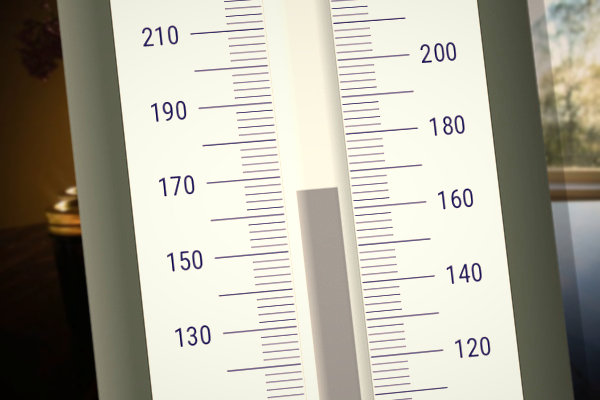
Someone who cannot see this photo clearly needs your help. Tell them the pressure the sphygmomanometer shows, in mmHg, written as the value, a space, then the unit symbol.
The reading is 166 mmHg
